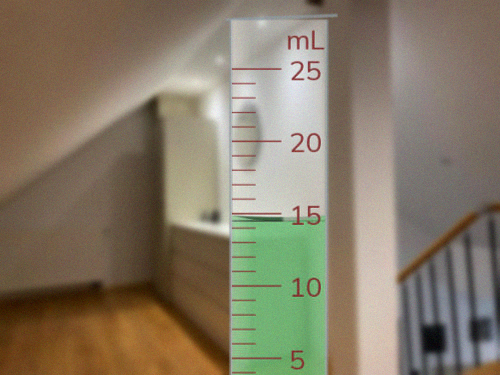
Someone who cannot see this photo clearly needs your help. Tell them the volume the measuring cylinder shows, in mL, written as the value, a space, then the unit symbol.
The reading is 14.5 mL
